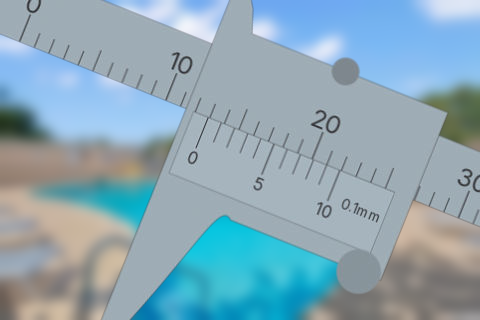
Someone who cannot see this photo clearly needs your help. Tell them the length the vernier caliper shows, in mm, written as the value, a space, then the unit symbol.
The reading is 12.9 mm
